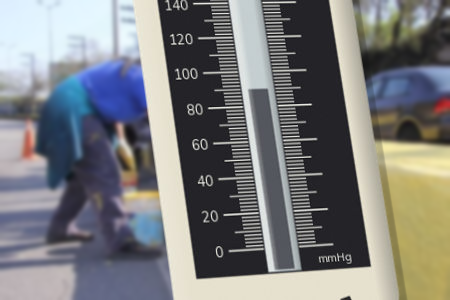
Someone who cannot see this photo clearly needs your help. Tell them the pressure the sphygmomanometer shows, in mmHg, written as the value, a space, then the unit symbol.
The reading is 90 mmHg
